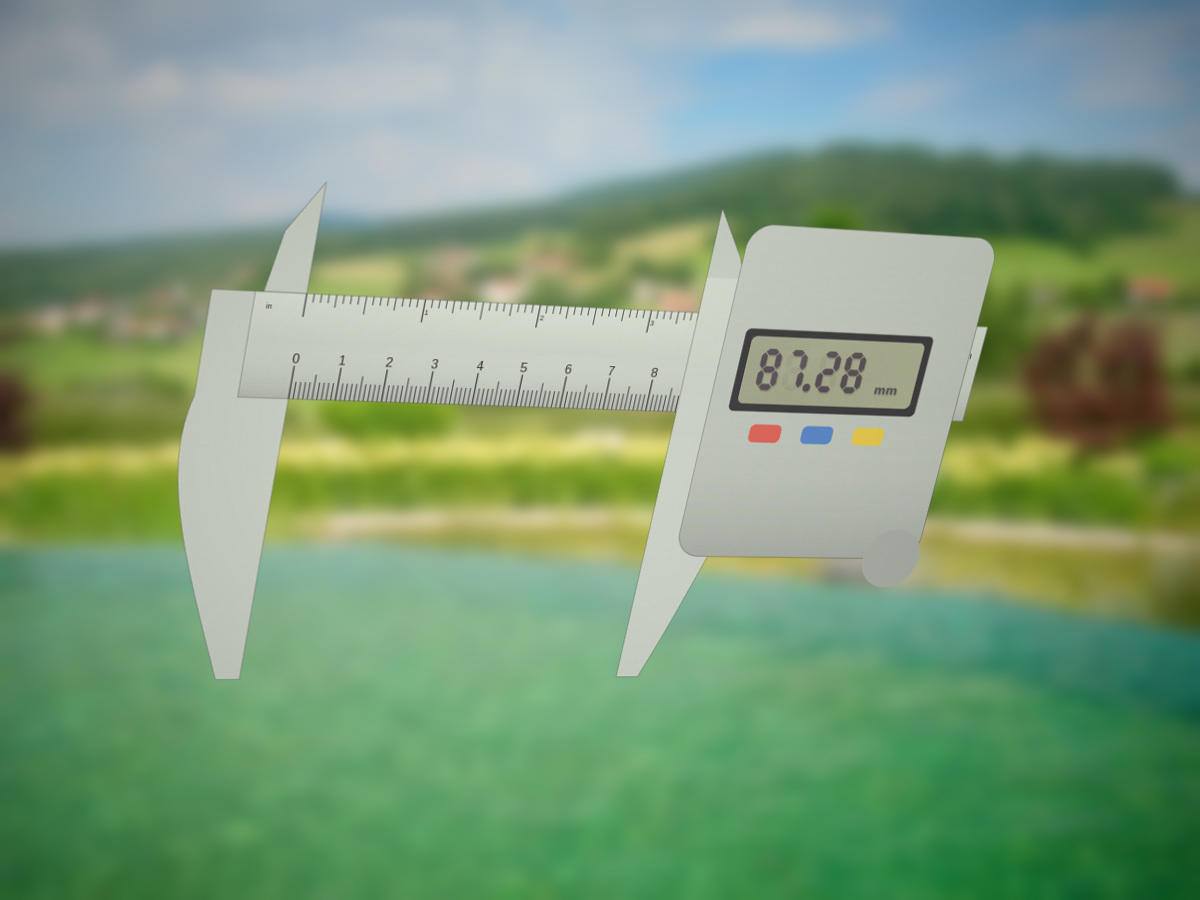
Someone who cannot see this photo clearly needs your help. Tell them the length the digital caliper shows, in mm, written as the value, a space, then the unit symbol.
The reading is 87.28 mm
